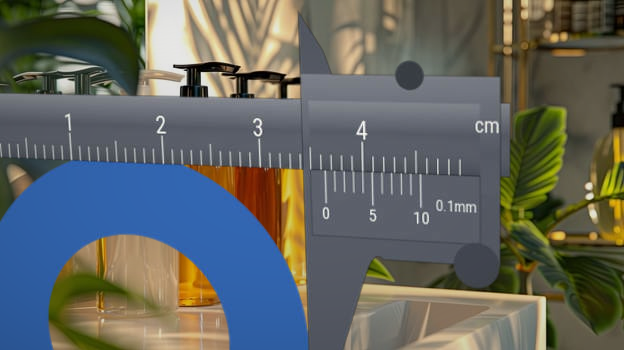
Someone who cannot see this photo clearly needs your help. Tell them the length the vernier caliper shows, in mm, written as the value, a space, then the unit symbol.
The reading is 36.4 mm
